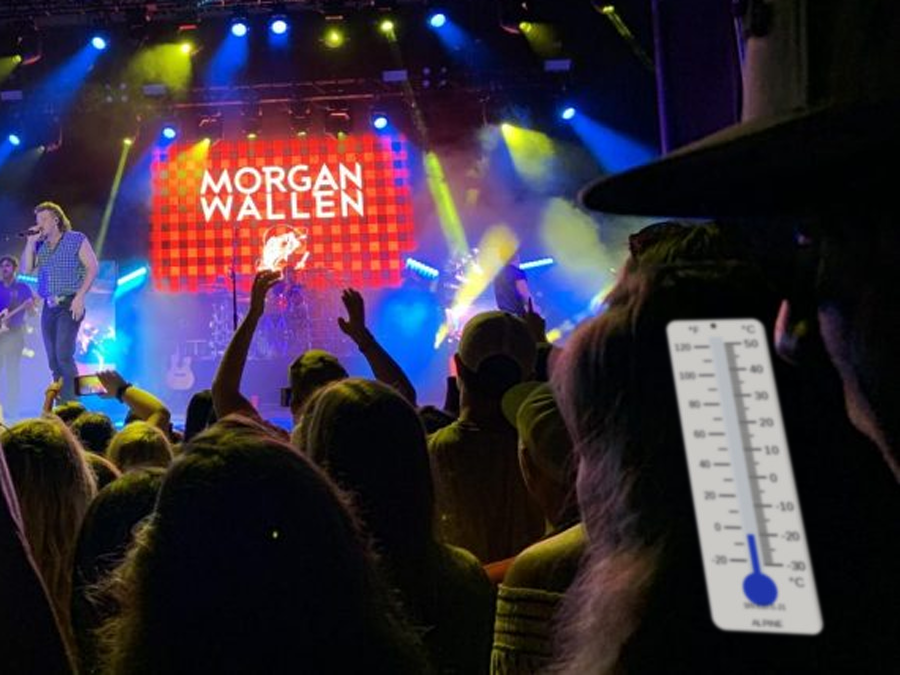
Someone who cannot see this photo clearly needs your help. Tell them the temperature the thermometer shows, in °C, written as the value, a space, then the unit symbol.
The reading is -20 °C
